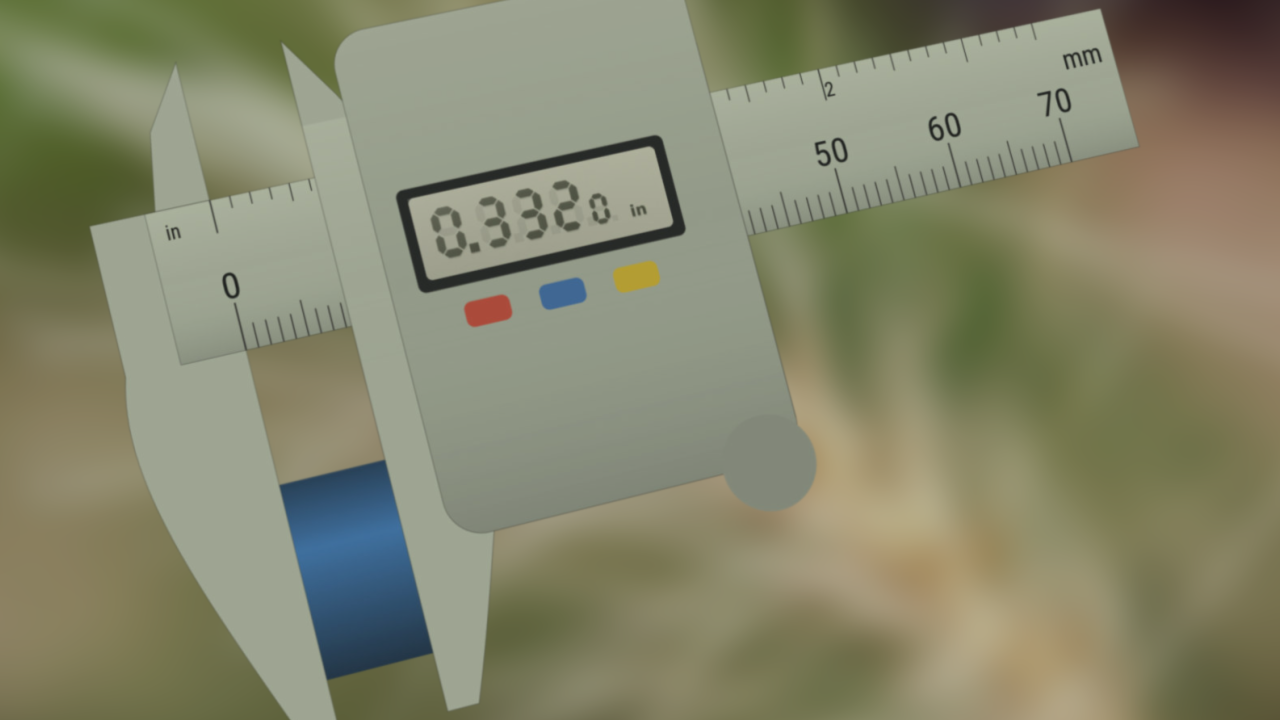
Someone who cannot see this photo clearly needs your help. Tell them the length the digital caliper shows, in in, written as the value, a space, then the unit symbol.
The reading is 0.3320 in
